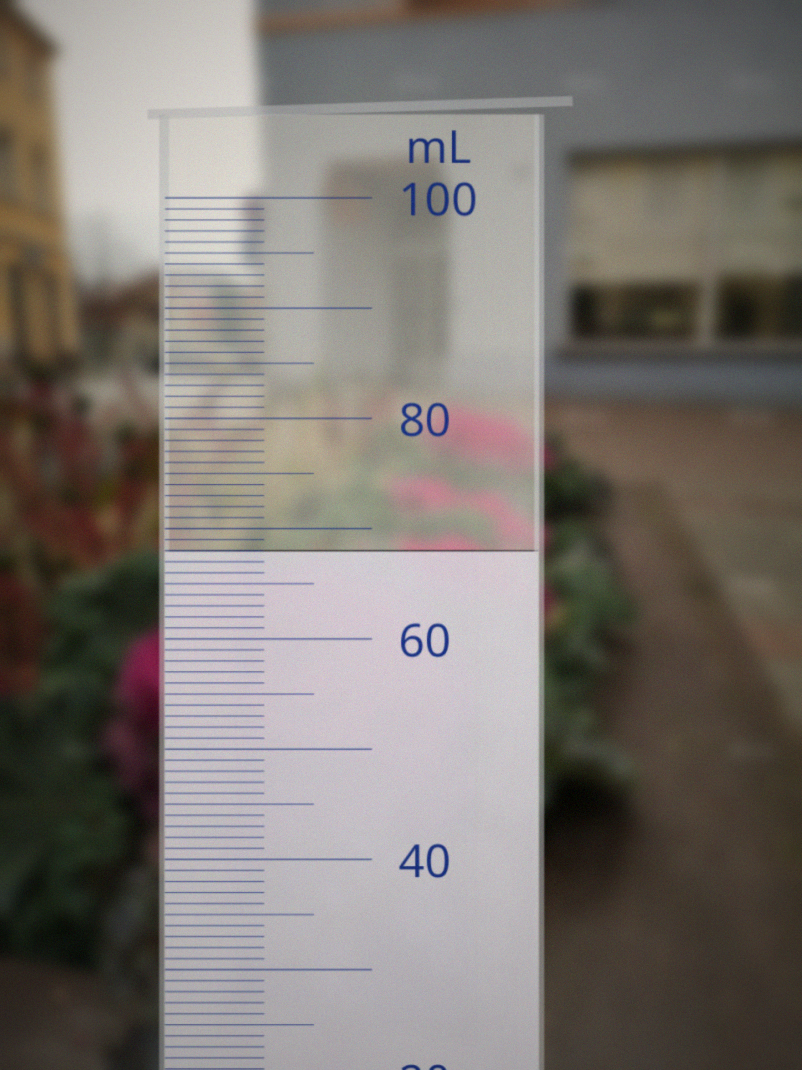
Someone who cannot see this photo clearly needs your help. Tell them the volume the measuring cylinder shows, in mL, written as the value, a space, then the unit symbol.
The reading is 68 mL
